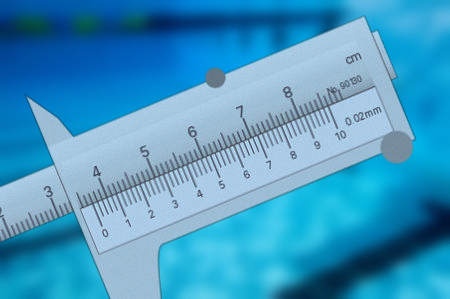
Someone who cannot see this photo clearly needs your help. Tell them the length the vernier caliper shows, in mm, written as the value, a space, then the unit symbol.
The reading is 37.0 mm
